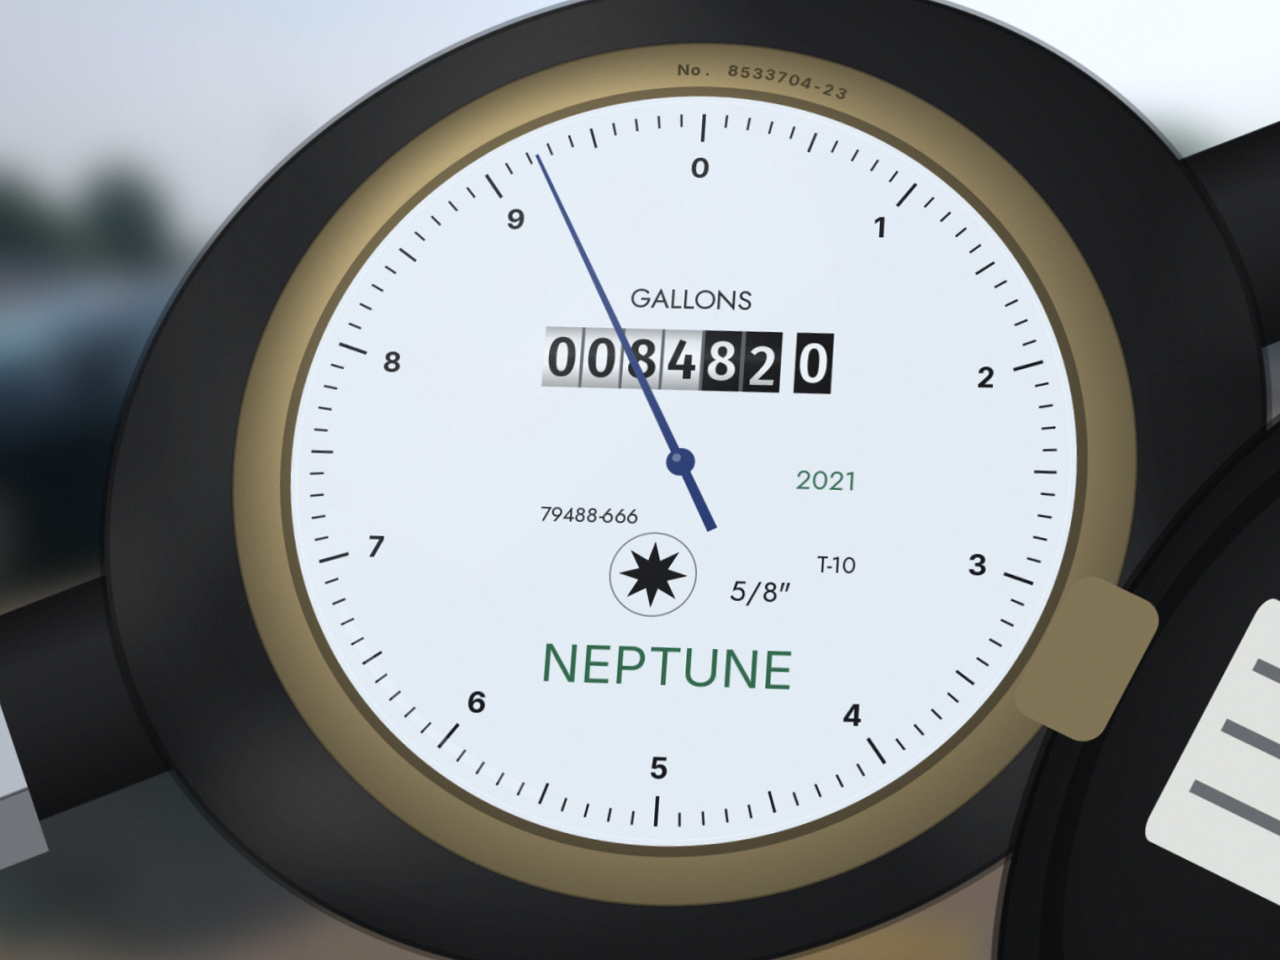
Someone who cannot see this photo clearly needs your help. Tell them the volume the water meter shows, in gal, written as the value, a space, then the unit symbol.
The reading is 84819.2 gal
